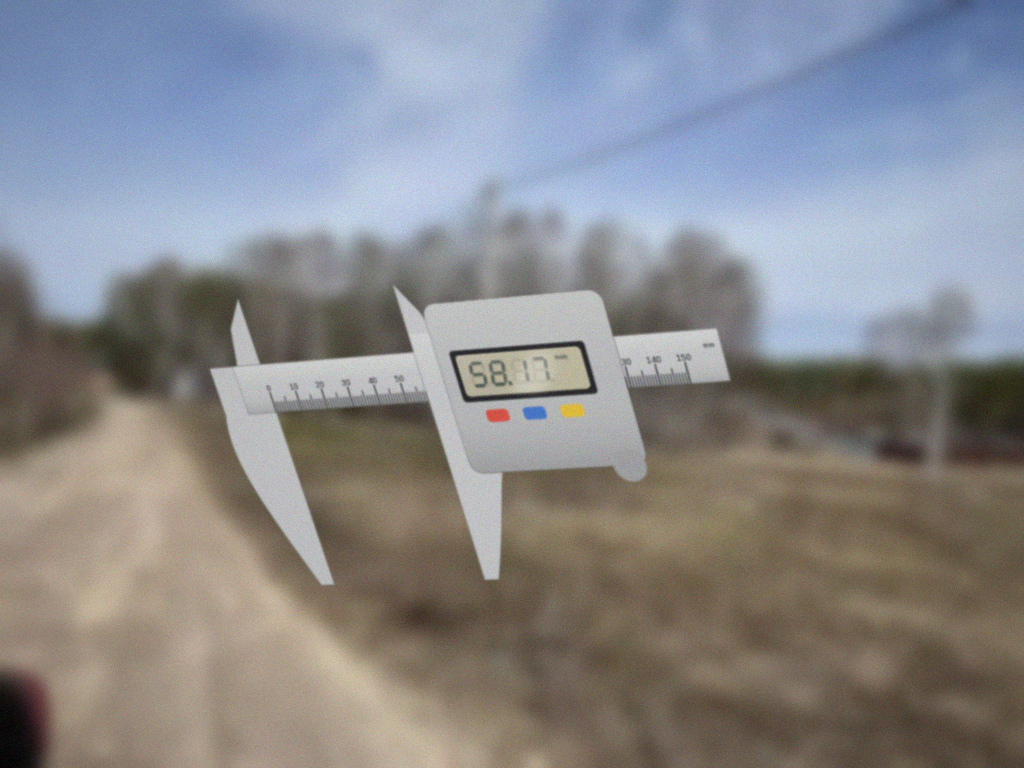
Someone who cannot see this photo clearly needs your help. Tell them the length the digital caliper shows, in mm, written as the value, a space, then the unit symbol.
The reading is 58.17 mm
